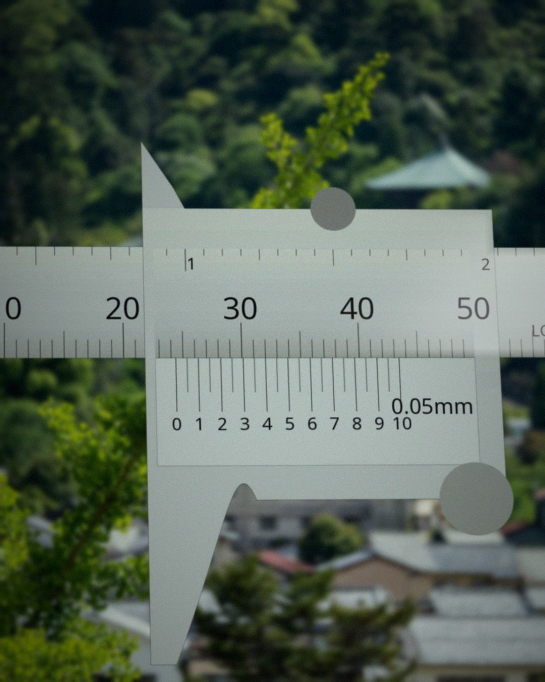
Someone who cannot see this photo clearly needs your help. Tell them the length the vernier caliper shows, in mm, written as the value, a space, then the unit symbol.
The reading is 24.4 mm
